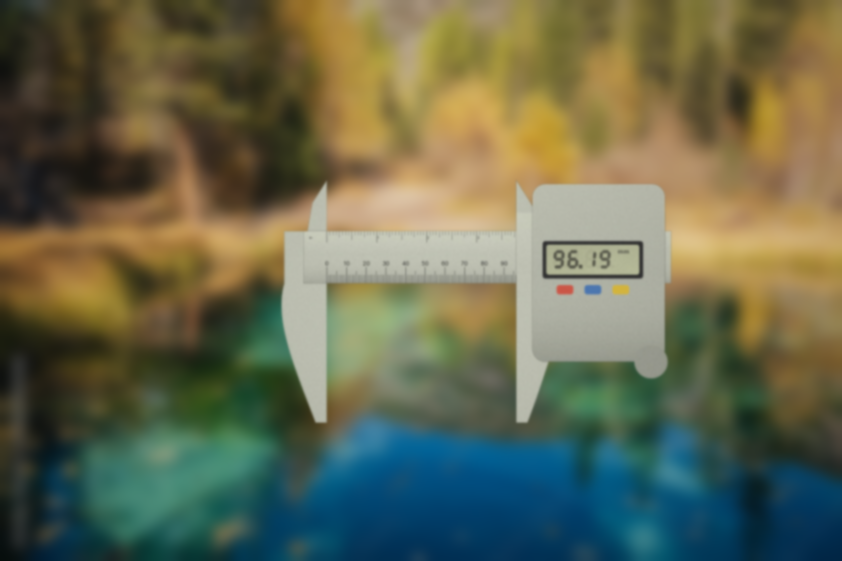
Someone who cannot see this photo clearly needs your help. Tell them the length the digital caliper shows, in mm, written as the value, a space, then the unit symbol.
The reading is 96.19 mm
